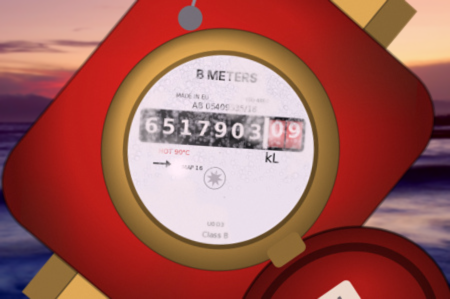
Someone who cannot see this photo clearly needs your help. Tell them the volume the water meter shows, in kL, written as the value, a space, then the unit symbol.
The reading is 6517903.09 kL
